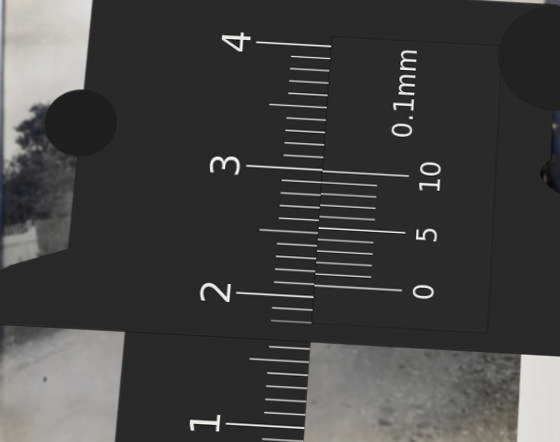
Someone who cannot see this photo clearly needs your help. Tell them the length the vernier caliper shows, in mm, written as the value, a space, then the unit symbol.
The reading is 20.9 mm
